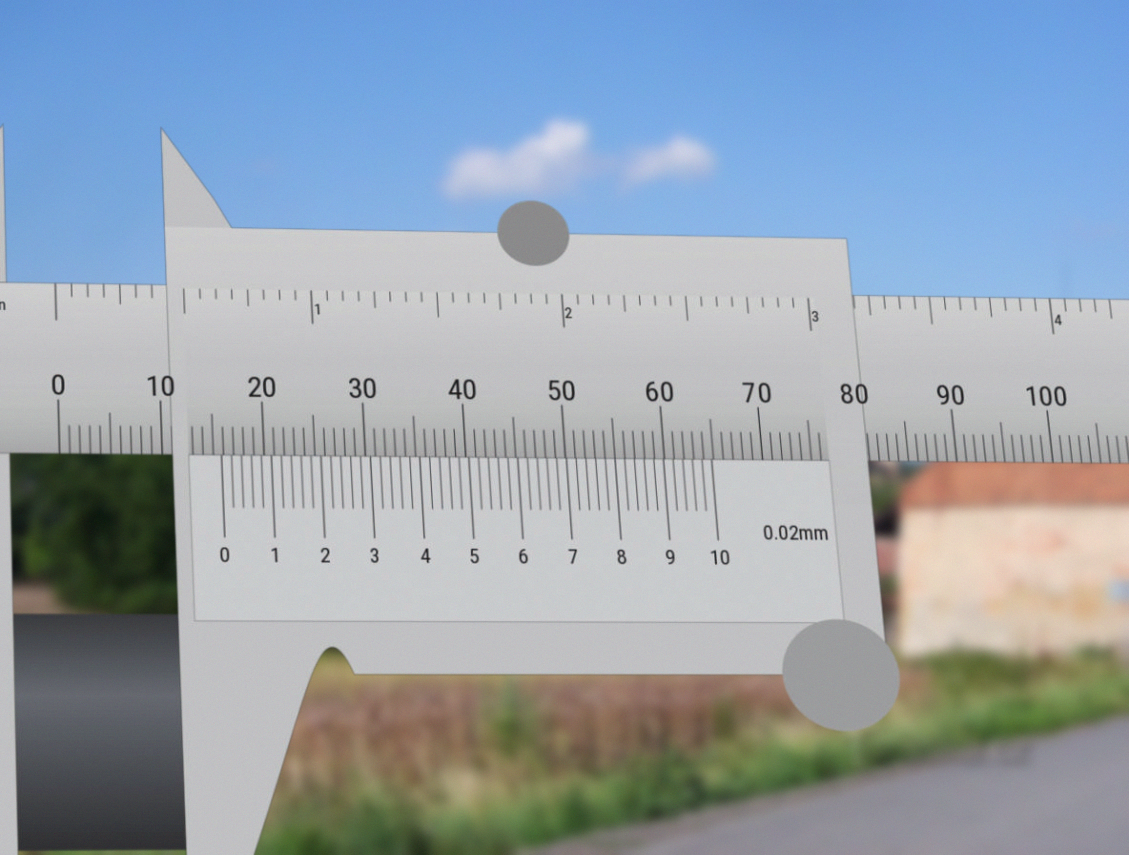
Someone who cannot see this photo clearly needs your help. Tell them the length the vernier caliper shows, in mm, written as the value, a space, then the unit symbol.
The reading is 15.8 mm
